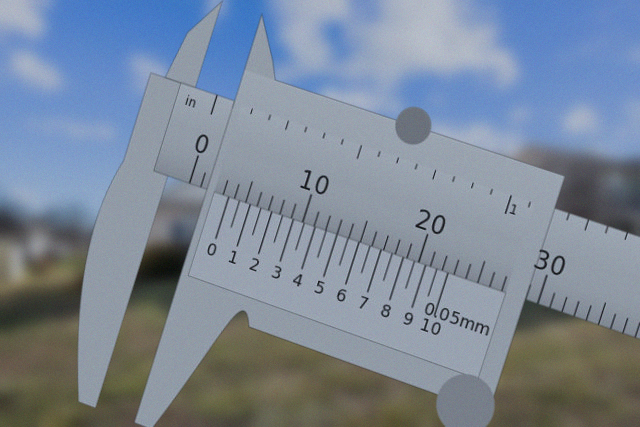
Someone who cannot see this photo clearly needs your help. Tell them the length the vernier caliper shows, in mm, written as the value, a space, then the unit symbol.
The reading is 3.5 mm
